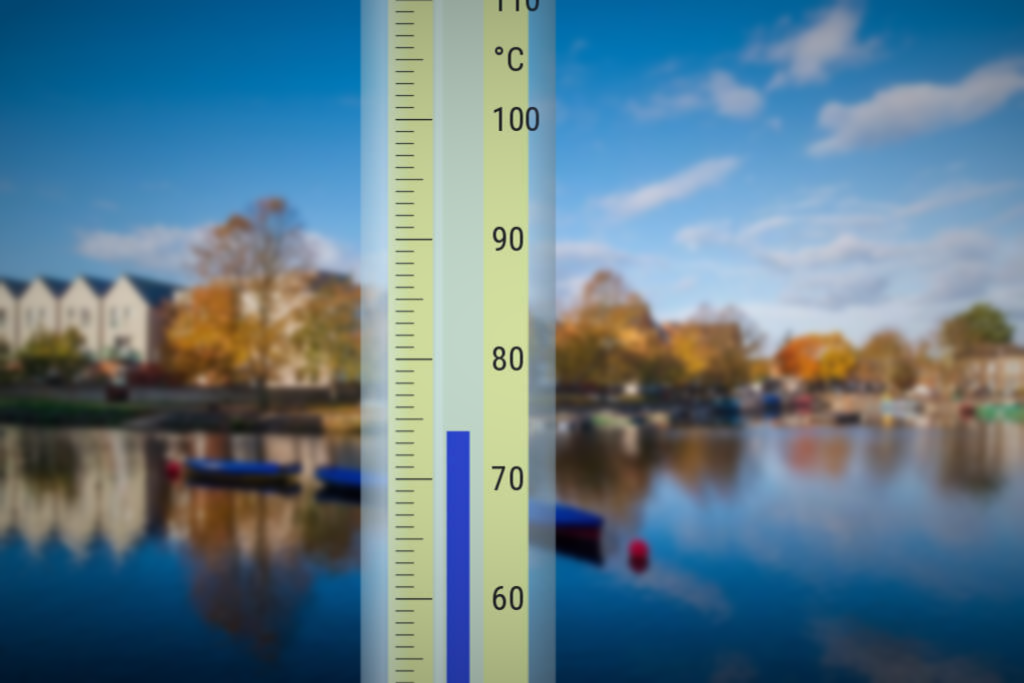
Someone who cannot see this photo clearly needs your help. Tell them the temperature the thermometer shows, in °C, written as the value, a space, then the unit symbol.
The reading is 74 °C
